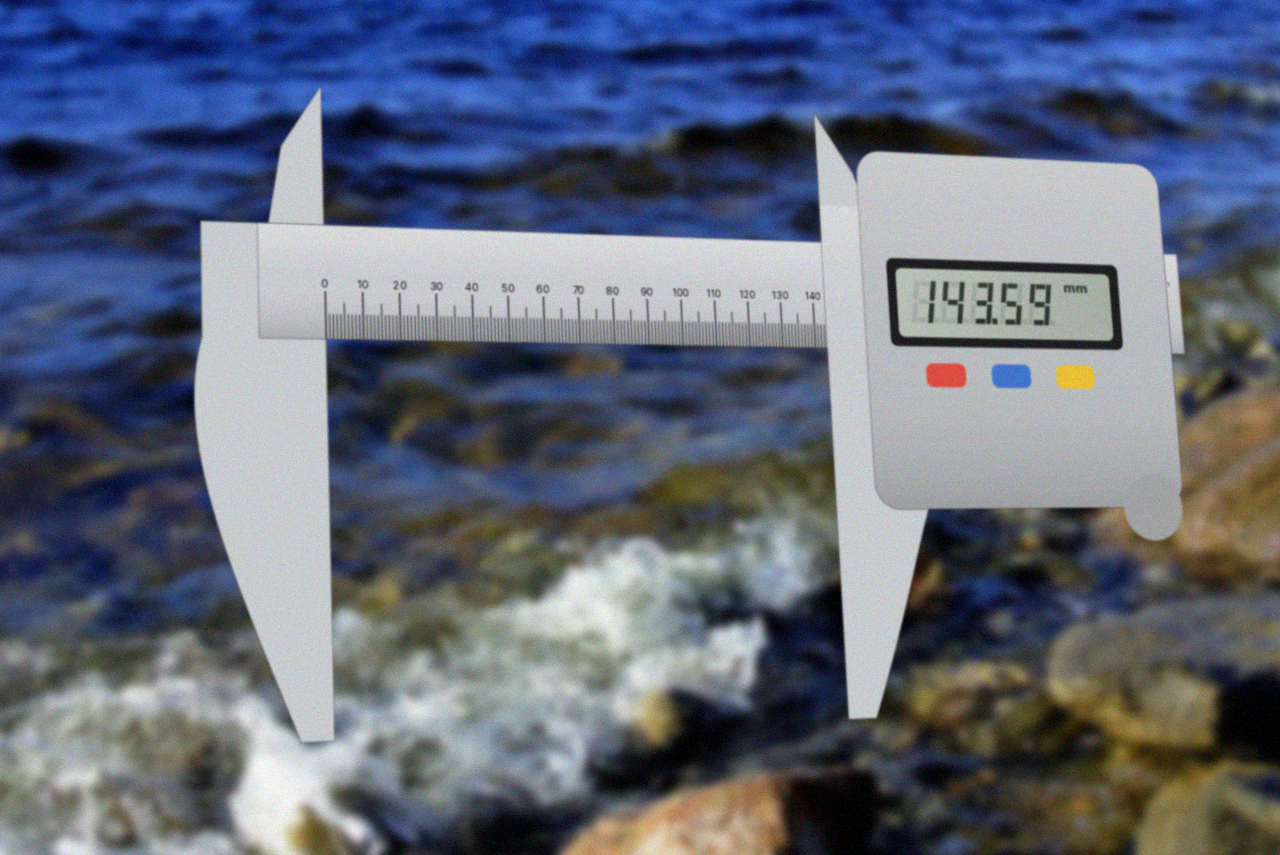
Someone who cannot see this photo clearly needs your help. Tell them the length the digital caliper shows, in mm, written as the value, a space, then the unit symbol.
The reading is 143.59 mm
